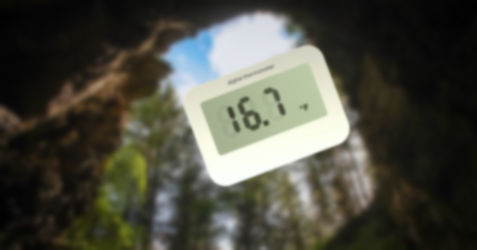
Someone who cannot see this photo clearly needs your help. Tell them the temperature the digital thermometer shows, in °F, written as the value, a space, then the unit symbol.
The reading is 16.7 °F
